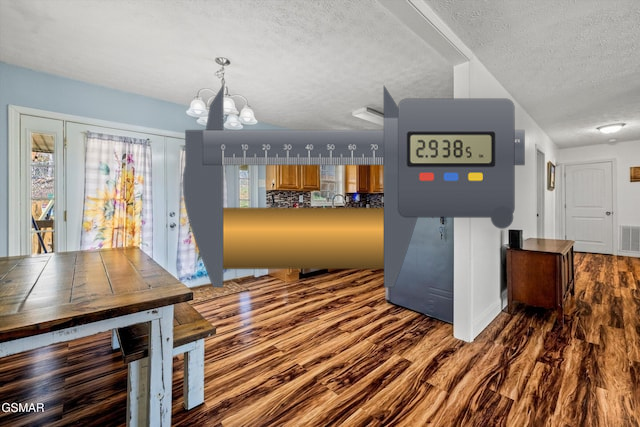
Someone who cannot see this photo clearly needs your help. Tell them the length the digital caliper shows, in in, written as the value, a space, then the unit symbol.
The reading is 2.9385 in
